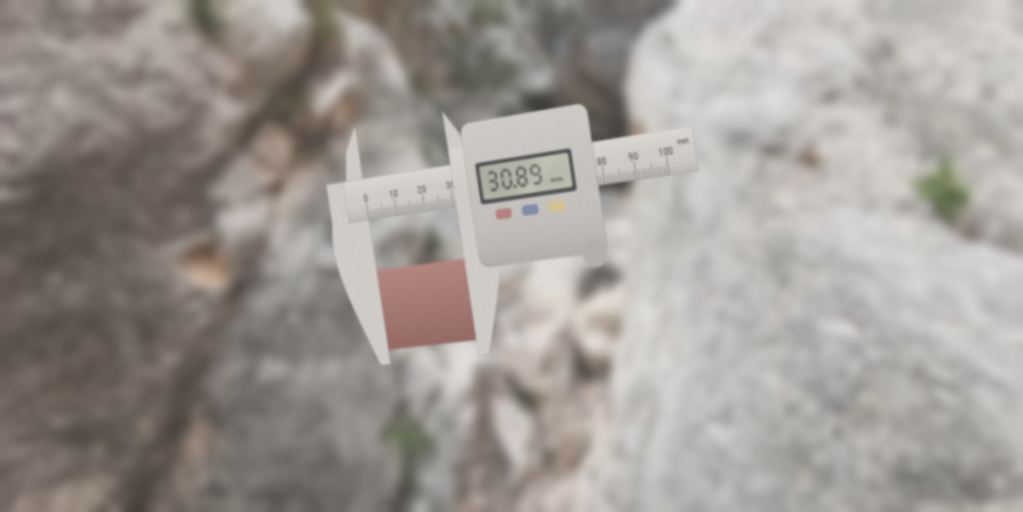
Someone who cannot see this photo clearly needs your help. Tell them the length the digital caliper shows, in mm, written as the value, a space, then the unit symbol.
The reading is 30.89 mm
